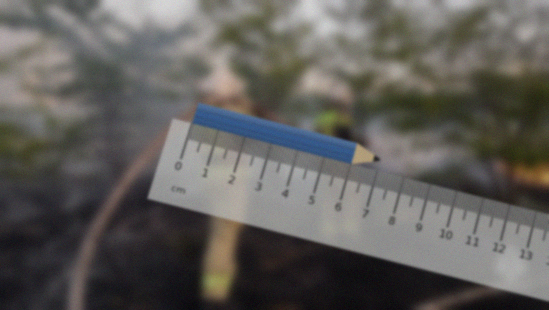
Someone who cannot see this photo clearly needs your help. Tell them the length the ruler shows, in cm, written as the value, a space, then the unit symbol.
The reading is 7 cm
